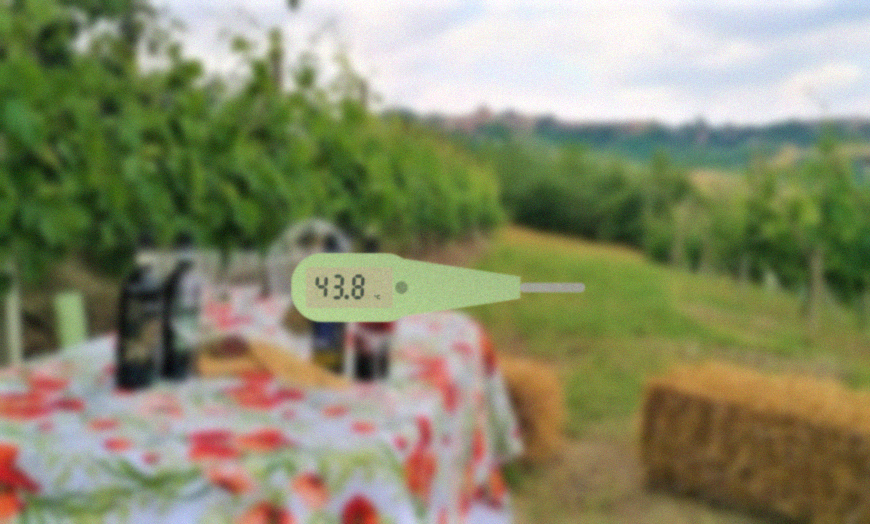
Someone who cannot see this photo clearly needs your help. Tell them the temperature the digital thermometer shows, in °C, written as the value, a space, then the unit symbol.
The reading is 43.8 °C
